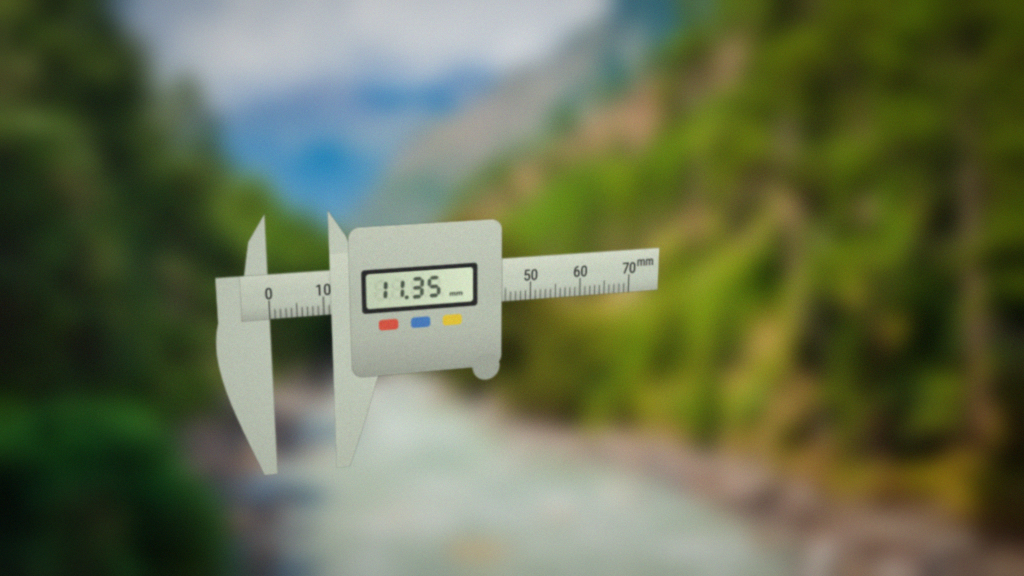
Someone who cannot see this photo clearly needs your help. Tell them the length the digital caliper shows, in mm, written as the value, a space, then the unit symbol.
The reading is 11.35 mm
